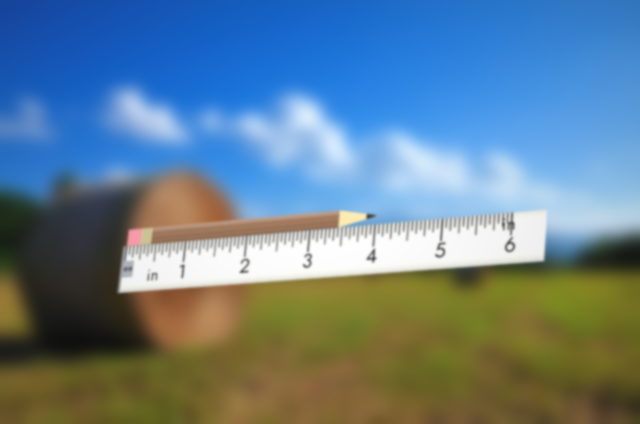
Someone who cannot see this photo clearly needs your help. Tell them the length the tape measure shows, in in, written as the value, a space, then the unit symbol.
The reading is 4 in
